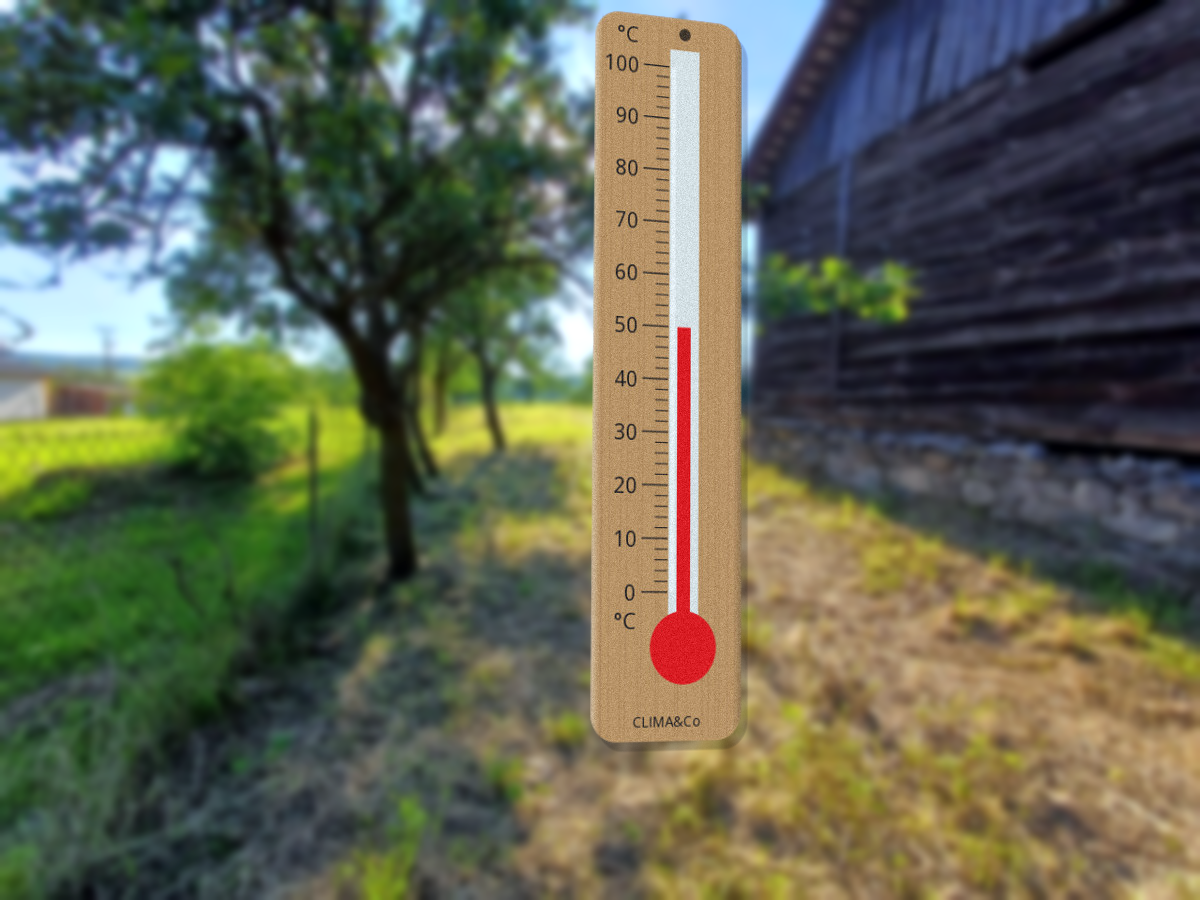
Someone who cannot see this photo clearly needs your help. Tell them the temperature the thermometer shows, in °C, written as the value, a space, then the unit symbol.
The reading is 50 °C
